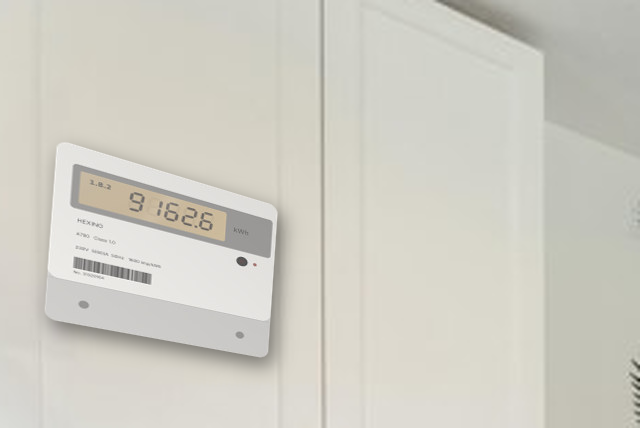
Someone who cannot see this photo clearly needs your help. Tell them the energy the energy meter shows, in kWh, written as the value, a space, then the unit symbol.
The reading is 9162.6 kWh
